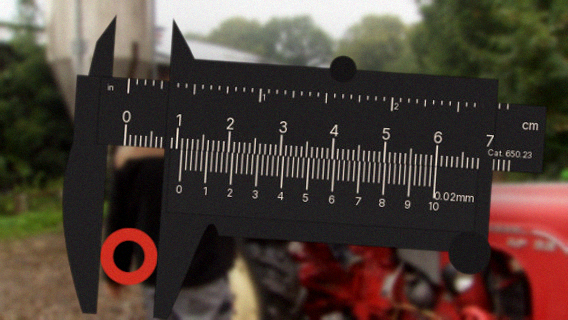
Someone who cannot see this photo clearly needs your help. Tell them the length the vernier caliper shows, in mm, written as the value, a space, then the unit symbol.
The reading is 11.0 mm
